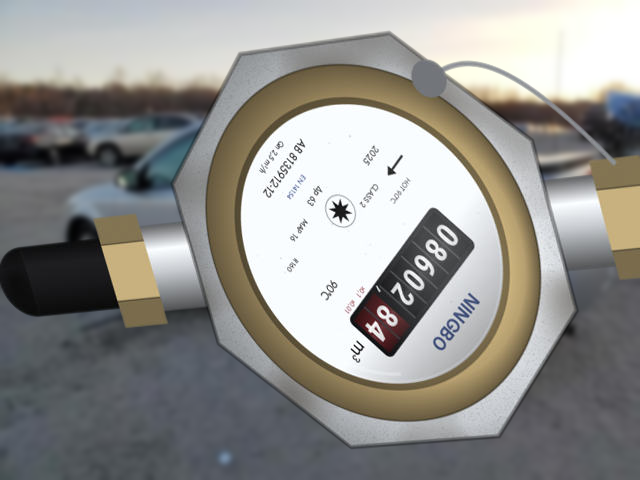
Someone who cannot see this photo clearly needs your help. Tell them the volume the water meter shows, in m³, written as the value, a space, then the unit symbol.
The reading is 8602.84 m³
